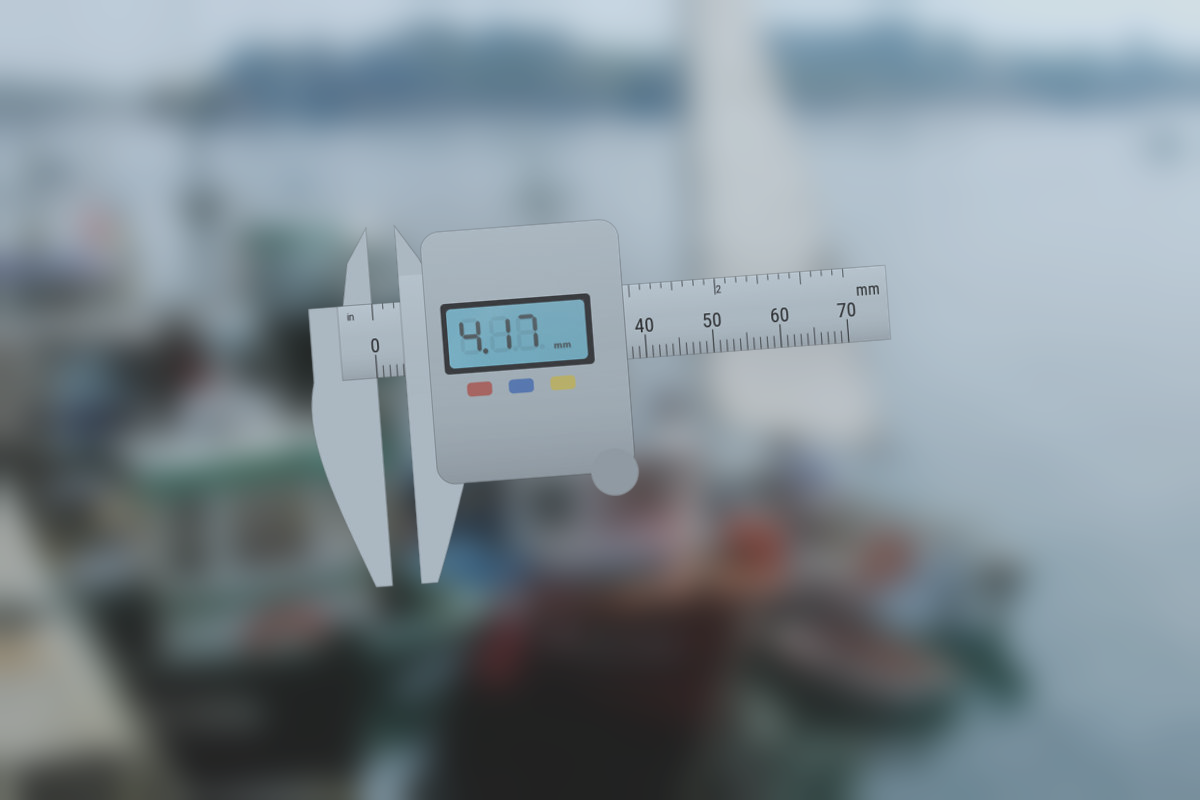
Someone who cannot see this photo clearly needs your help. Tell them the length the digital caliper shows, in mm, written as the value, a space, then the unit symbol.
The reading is 4.17 mm
